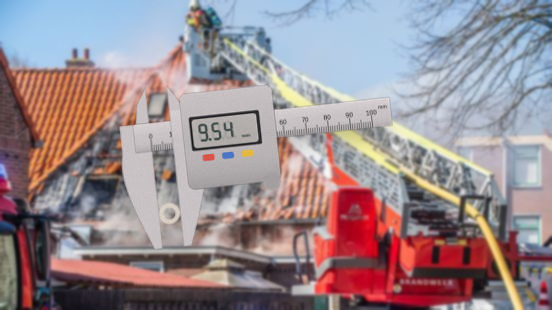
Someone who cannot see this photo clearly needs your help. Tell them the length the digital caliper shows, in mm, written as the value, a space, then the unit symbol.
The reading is 9.54 mm
